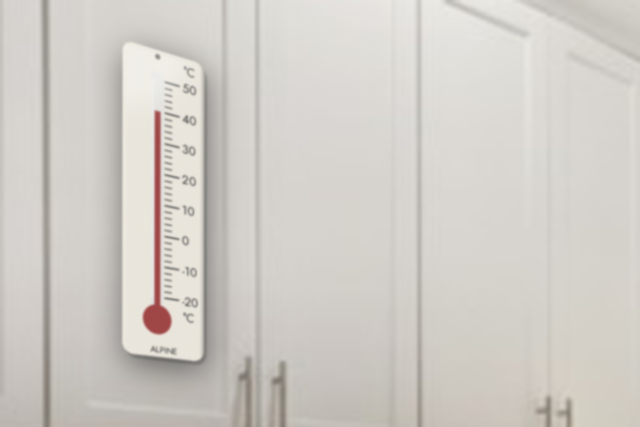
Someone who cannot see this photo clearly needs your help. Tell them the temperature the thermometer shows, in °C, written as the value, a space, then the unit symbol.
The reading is 40 °C
